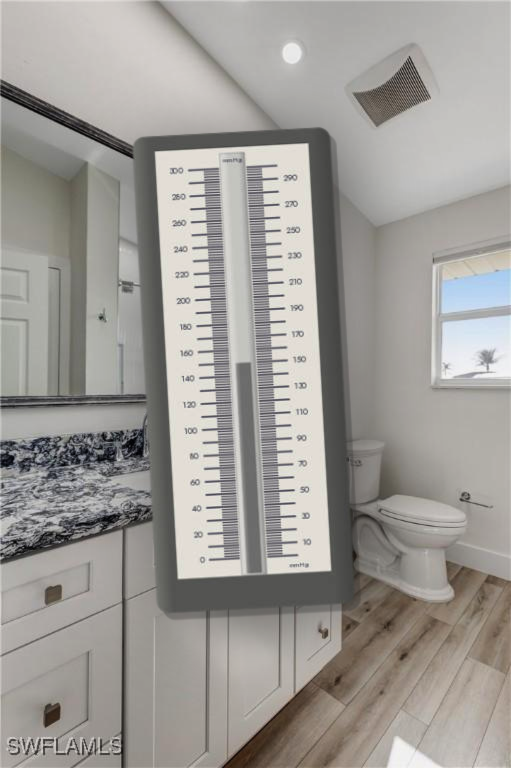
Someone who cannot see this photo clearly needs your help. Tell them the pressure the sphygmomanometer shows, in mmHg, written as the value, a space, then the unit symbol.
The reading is 150 mmHg
